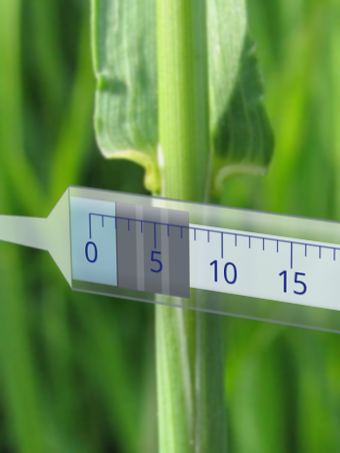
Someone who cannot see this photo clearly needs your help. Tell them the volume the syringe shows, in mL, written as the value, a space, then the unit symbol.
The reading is 2 mL
